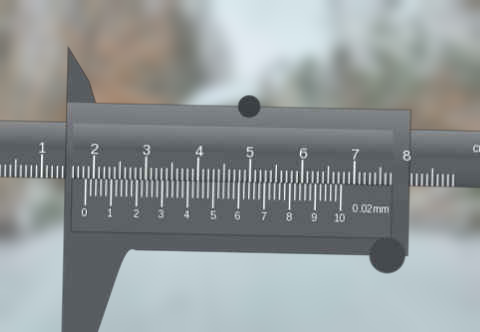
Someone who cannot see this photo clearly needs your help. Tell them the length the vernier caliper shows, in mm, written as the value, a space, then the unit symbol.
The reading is 18.5 mm
